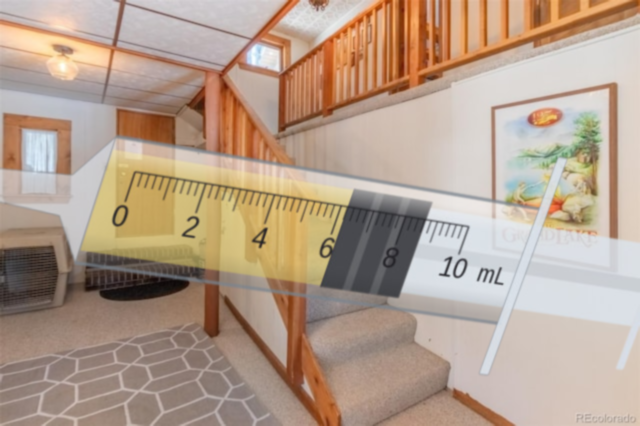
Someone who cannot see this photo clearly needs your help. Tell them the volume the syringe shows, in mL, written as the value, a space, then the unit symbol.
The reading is 6.2 mL
